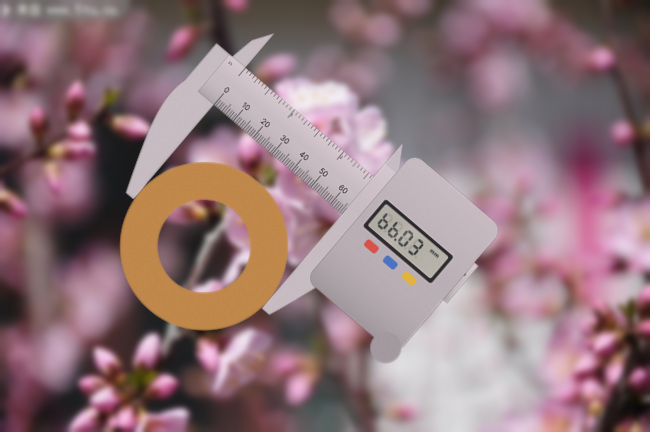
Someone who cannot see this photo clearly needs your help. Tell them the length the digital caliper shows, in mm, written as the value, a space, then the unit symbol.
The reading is 66.03 mm
